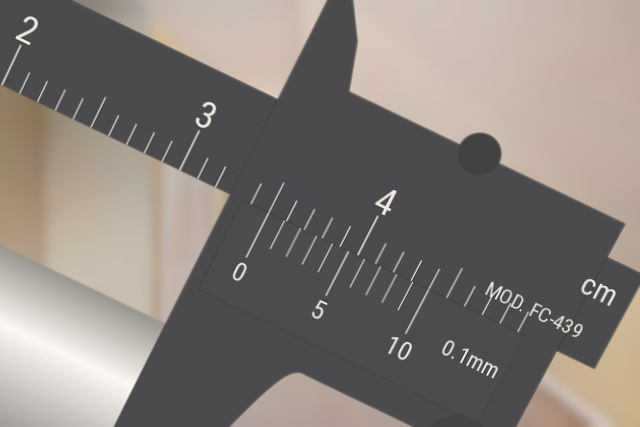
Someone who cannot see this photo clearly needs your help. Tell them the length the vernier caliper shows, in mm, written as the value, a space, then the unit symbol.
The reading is 35.0 mm
